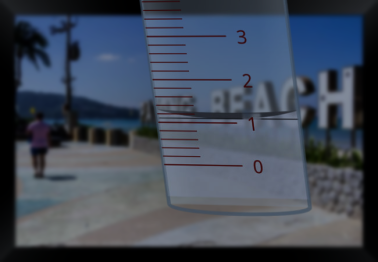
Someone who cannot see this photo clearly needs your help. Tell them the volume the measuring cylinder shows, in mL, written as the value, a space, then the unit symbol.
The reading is 1.1 mL
